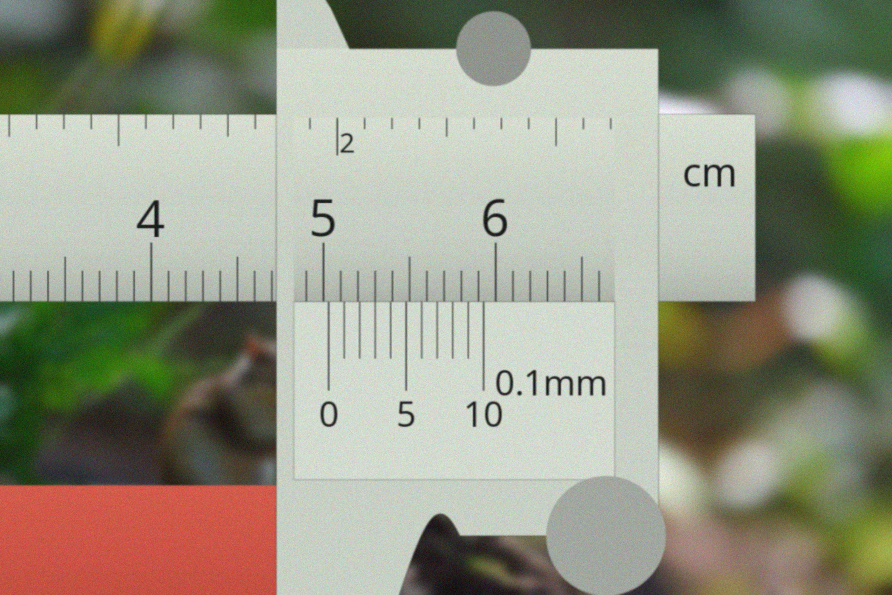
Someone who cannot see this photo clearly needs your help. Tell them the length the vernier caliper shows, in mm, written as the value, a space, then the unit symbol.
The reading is 50.3 mm
